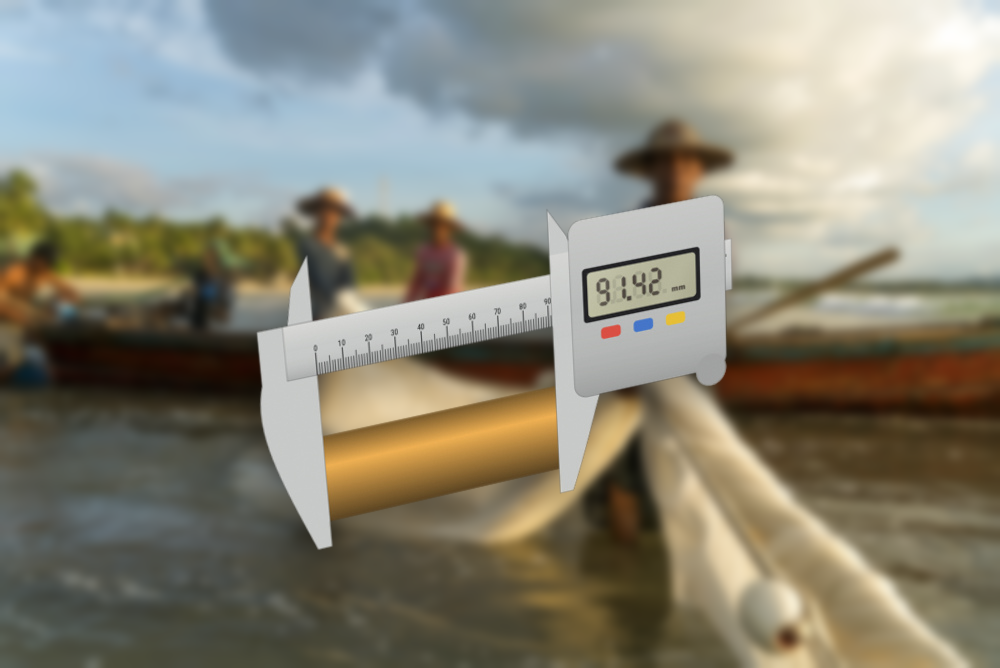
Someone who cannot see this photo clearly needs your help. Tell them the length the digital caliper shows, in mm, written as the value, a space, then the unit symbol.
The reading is 91.42 mm
